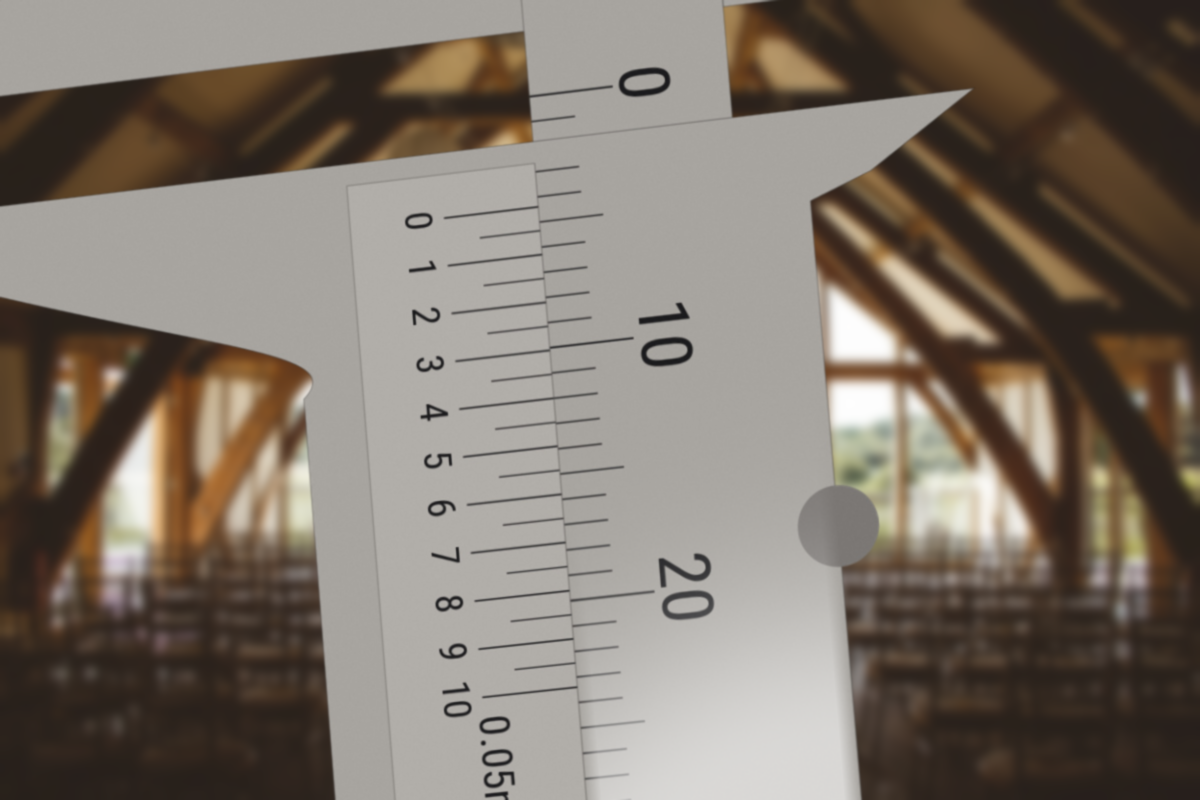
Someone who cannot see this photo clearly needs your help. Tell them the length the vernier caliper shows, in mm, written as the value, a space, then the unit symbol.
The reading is 4.4 mm
